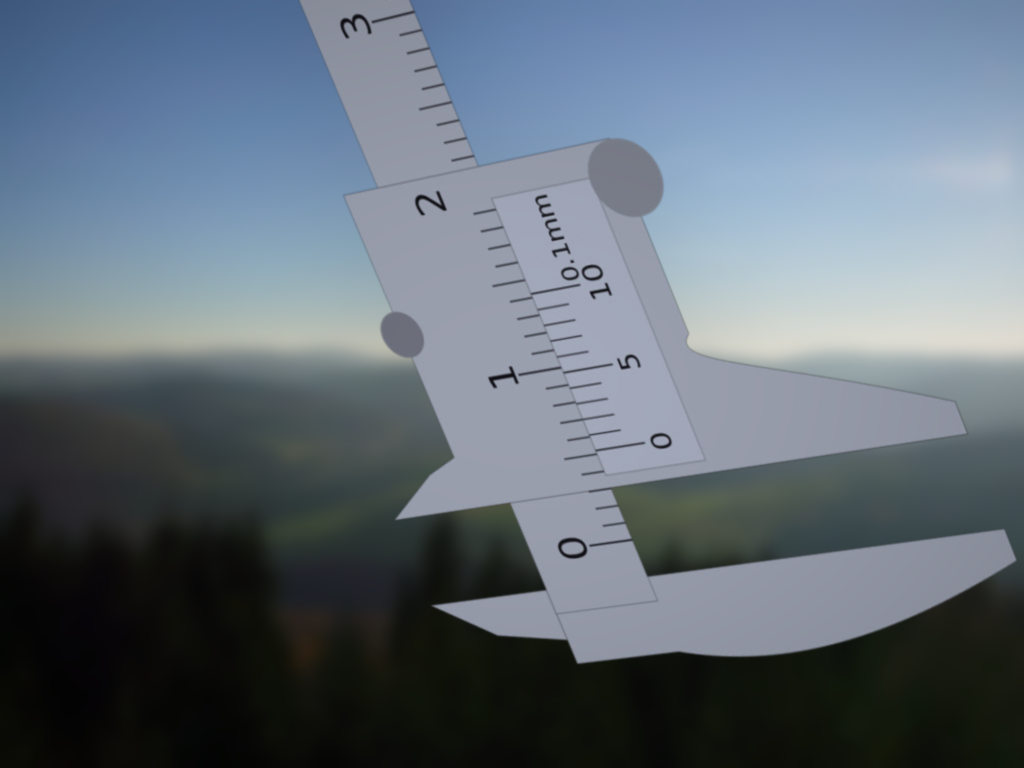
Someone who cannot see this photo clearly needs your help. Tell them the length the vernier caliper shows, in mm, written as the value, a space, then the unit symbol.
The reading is 5.2 mm
